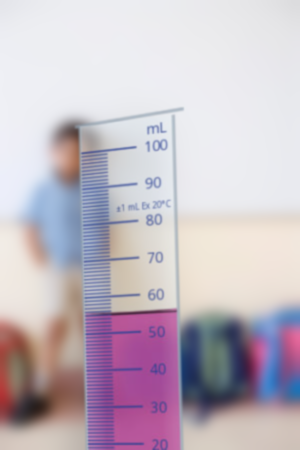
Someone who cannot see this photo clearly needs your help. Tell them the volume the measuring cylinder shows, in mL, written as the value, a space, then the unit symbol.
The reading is 55 mL
